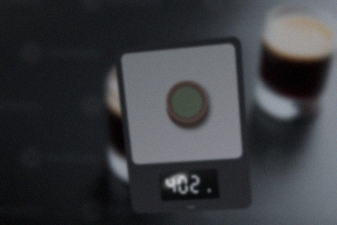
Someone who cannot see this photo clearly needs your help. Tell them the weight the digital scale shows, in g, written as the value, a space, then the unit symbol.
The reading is 402 g
